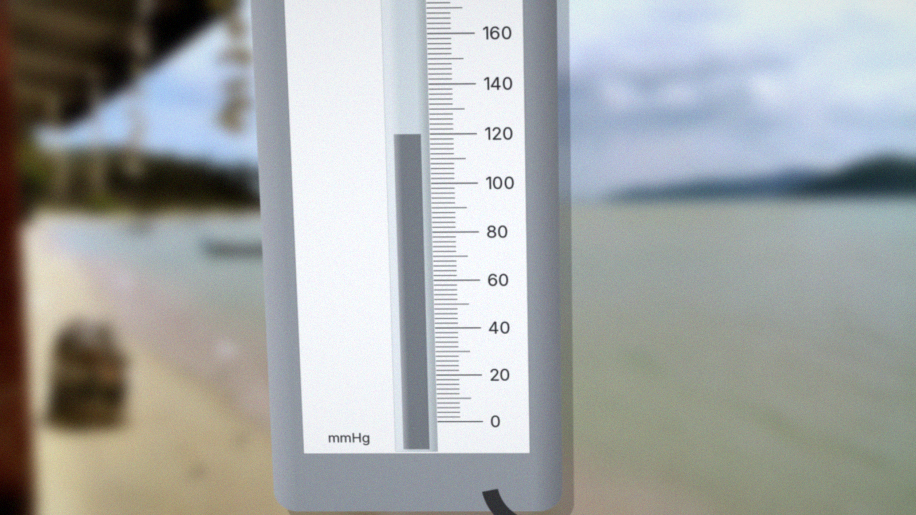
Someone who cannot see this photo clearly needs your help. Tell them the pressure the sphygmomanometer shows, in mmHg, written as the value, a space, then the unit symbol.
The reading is 120 mmHg
